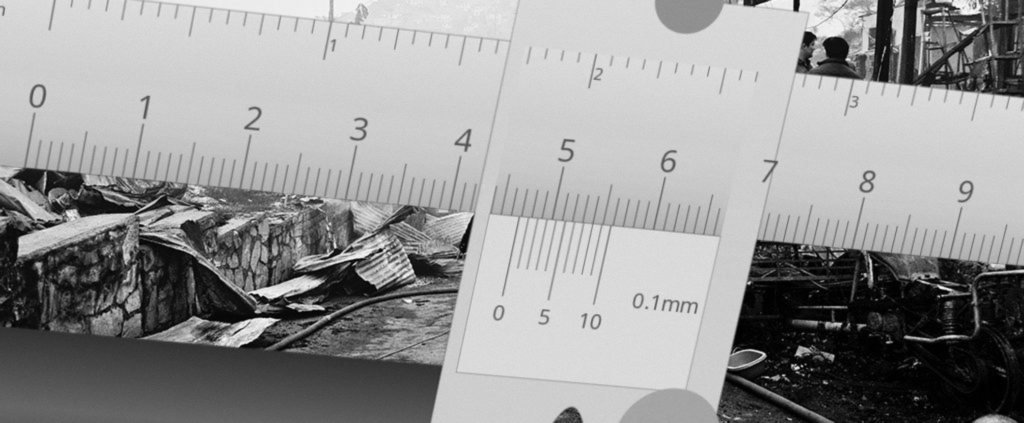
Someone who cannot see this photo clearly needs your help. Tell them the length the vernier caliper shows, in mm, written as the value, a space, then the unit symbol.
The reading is 46.8 mm
